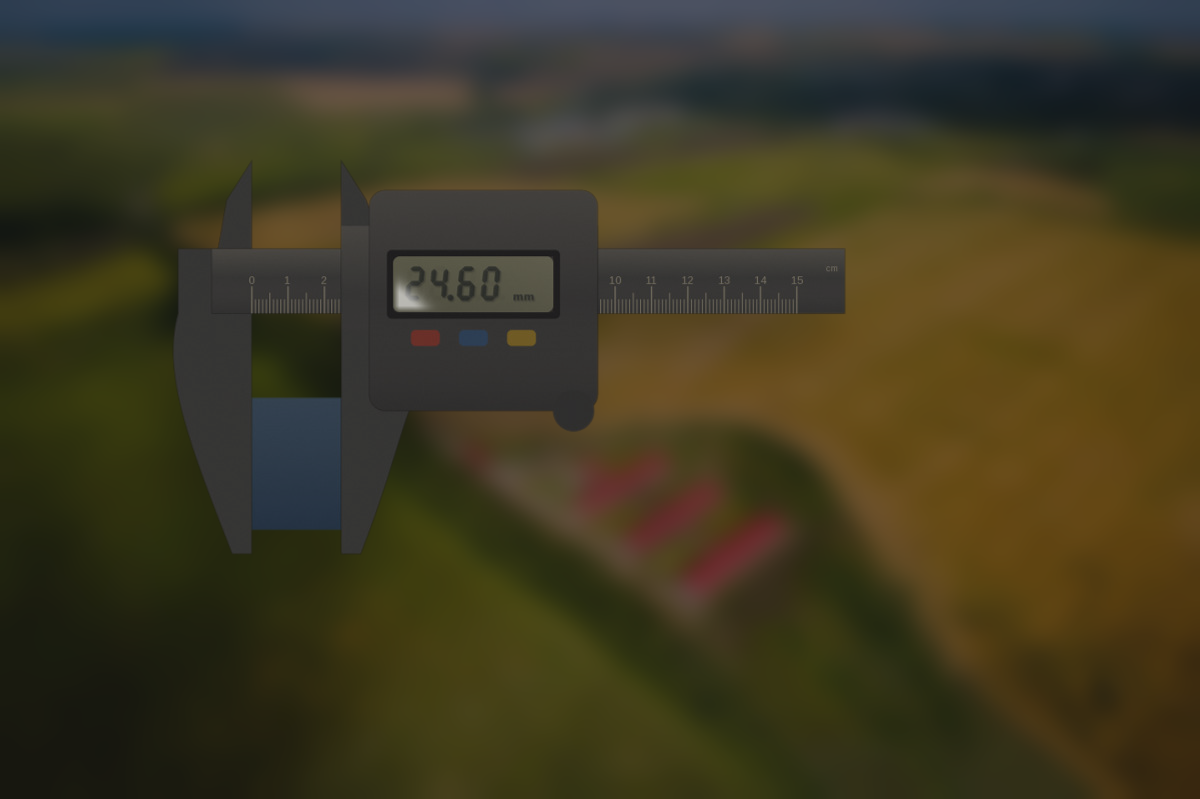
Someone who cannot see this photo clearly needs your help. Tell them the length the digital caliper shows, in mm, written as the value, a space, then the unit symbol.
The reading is 24.60 mm
